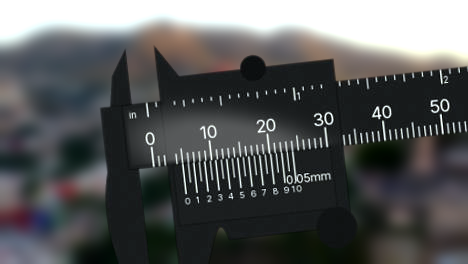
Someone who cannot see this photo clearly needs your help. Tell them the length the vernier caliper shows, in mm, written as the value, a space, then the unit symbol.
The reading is 5.0 mm
